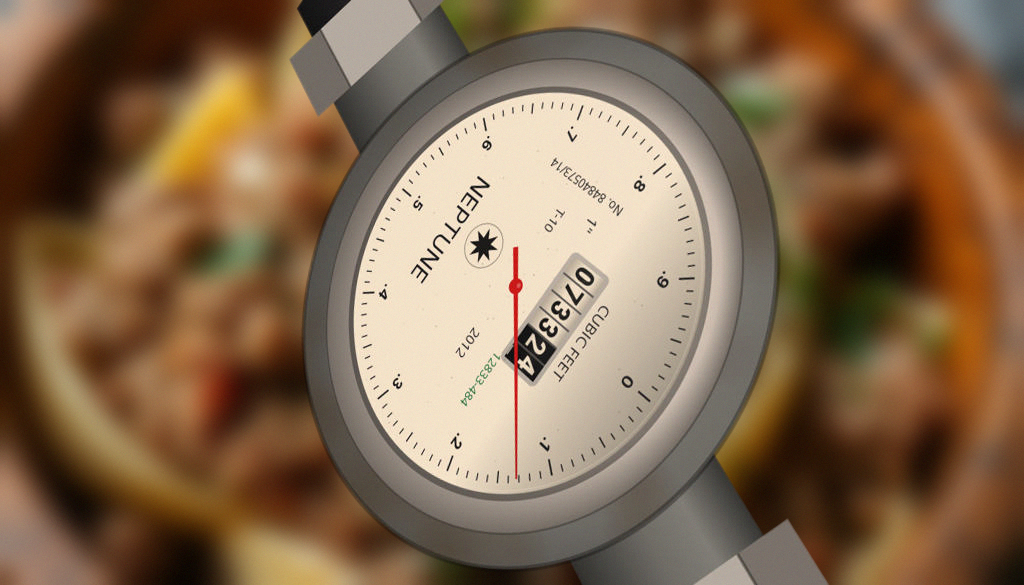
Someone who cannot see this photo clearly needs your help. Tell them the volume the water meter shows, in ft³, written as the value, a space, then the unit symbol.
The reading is 73324.13 ft³
